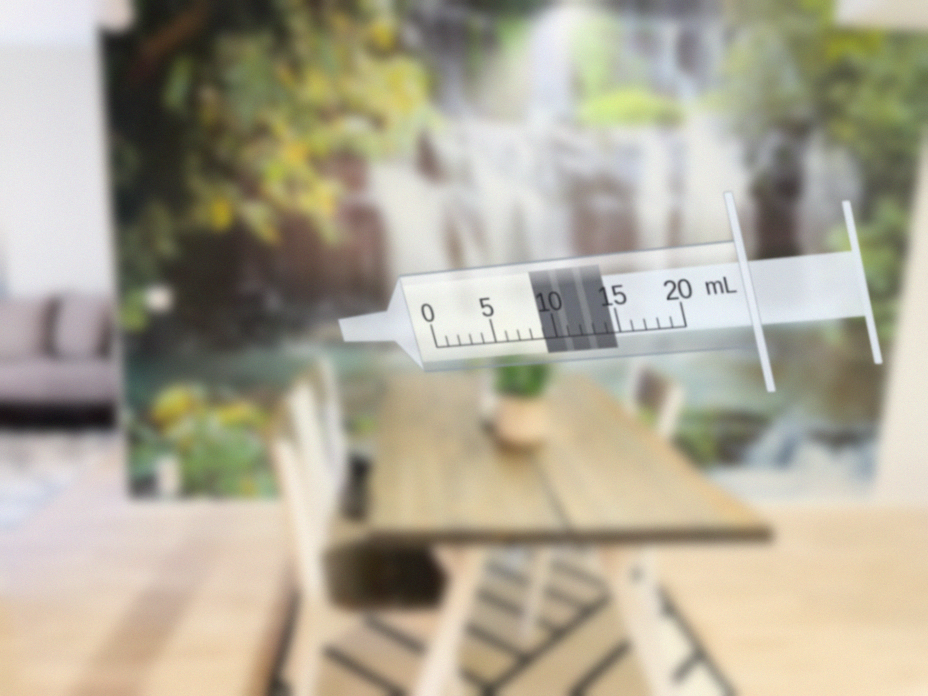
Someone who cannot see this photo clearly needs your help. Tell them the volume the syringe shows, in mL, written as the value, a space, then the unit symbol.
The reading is 9 mL
